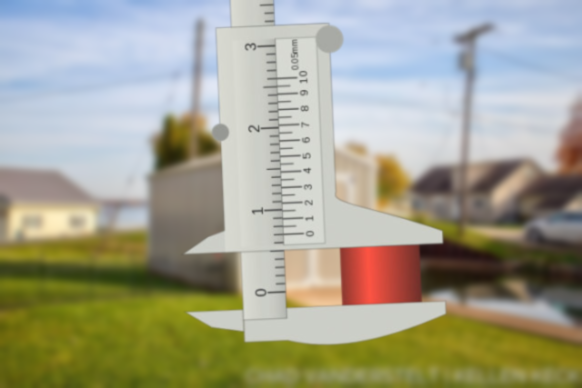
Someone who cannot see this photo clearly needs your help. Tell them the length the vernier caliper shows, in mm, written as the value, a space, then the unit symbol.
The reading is 7.0 mm
